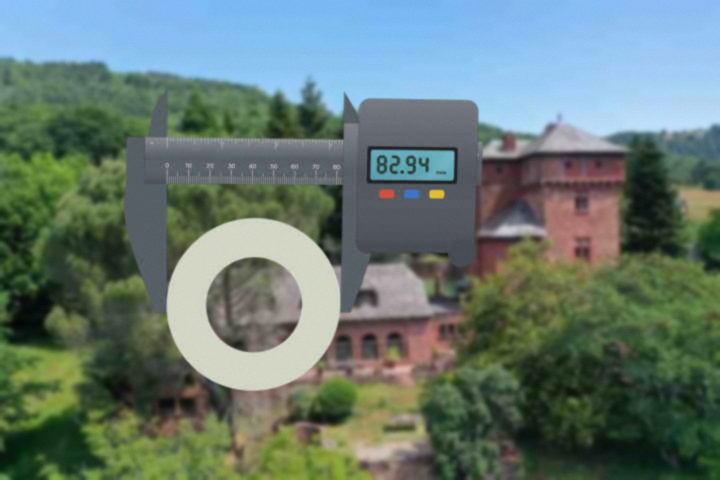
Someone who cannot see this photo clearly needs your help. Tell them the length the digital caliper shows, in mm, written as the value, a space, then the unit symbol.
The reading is 82.94 mm
